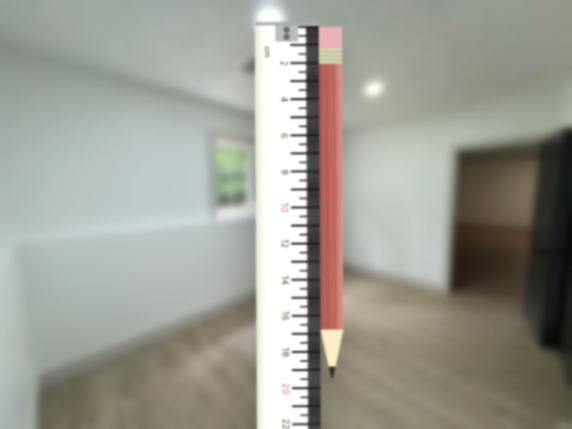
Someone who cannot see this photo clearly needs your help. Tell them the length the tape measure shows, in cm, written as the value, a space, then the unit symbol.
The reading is 19.5 cm
